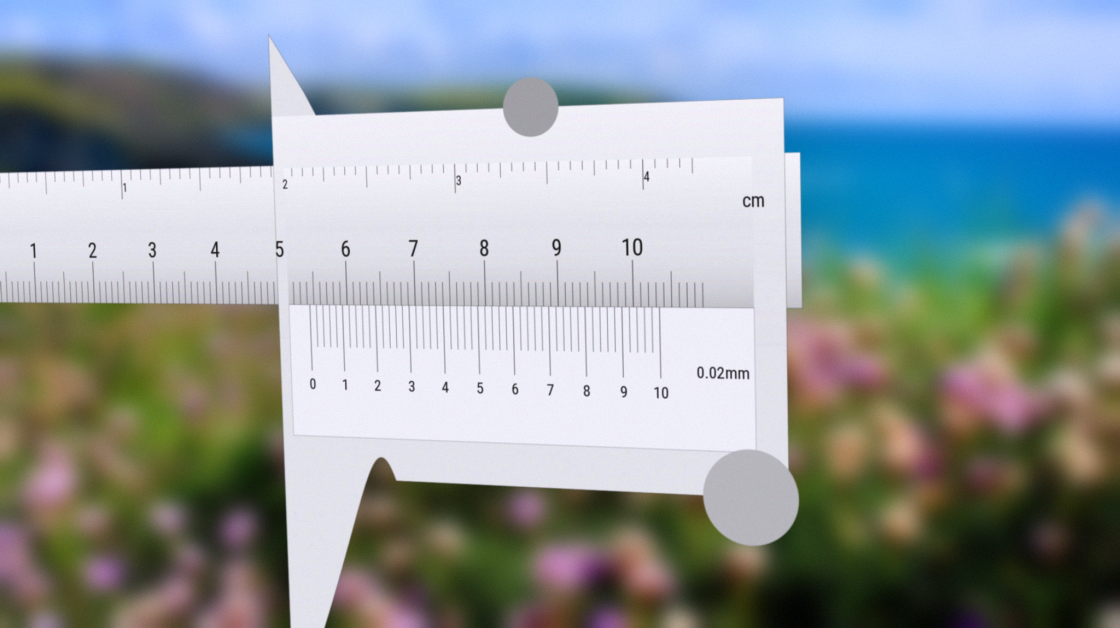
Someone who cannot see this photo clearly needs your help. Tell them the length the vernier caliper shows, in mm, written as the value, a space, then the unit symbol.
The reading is 54.4 mm
